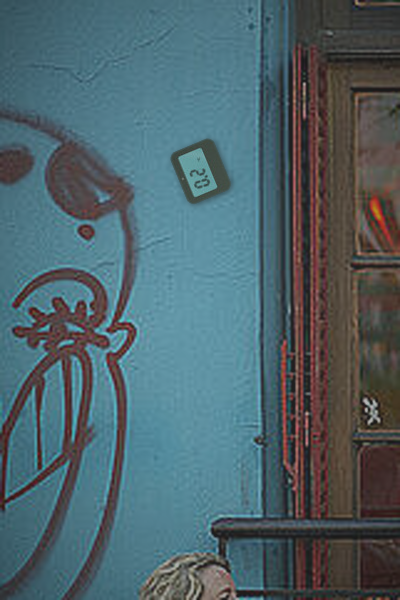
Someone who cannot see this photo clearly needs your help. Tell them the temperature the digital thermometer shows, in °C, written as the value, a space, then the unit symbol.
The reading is 0.2 °C
